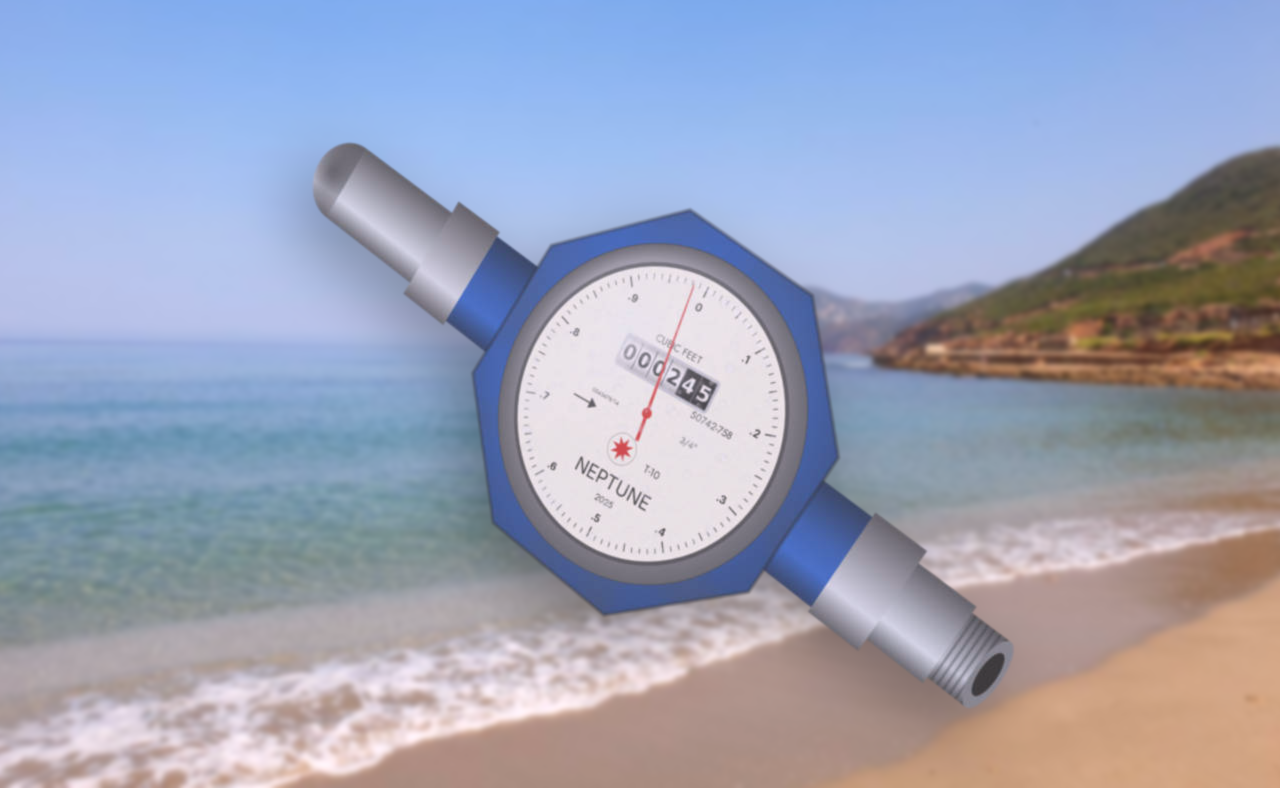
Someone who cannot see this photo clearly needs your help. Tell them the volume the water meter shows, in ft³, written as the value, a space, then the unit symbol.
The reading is 244.98 ft³
